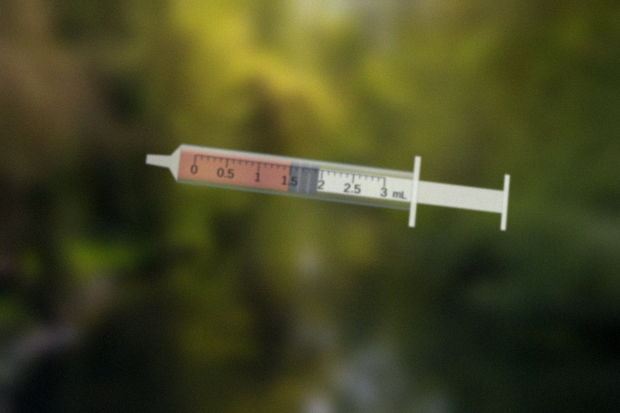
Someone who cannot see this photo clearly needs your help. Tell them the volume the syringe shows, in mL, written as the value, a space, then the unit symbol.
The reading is 1.5 mL
